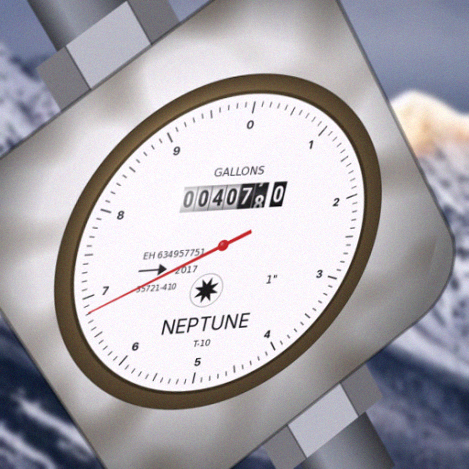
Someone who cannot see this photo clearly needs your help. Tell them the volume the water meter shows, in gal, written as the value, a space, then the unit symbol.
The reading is 40776.8 gal
